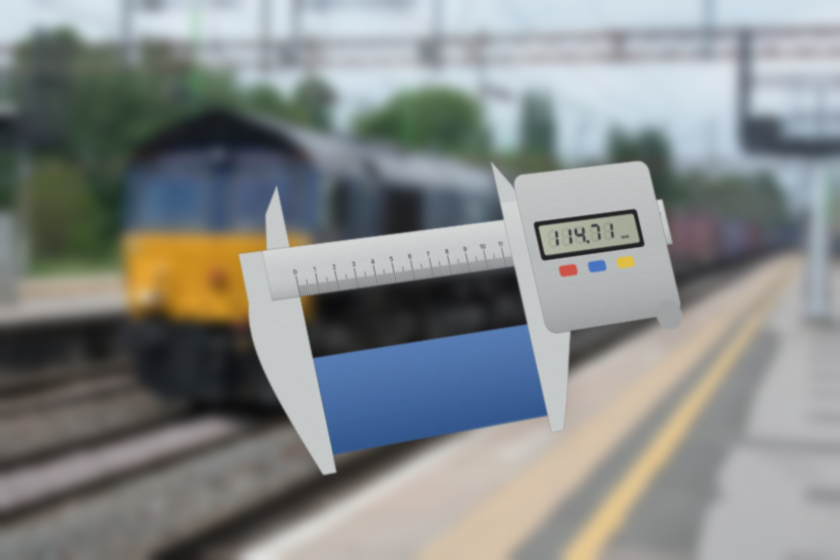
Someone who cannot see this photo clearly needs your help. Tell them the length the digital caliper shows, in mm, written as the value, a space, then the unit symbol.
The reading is 114.71 mm
